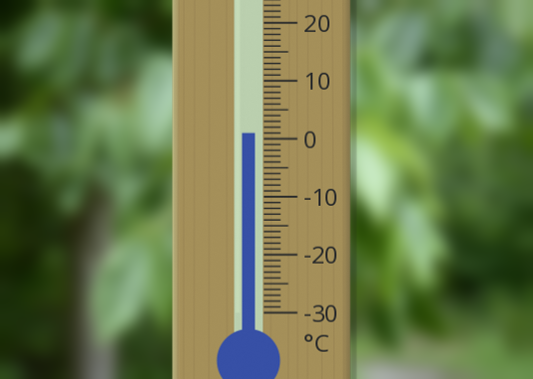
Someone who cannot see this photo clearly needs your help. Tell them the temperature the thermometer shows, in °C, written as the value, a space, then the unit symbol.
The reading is 1 °C
